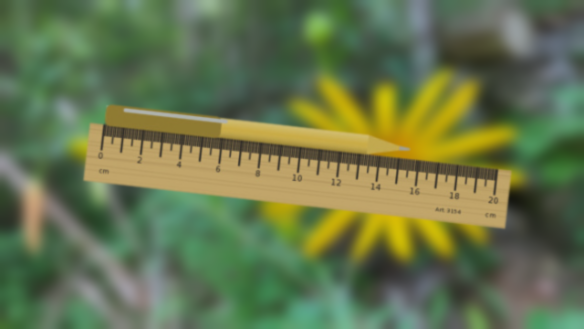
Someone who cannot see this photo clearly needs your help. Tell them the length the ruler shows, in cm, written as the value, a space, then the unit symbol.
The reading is 15.5 cm
